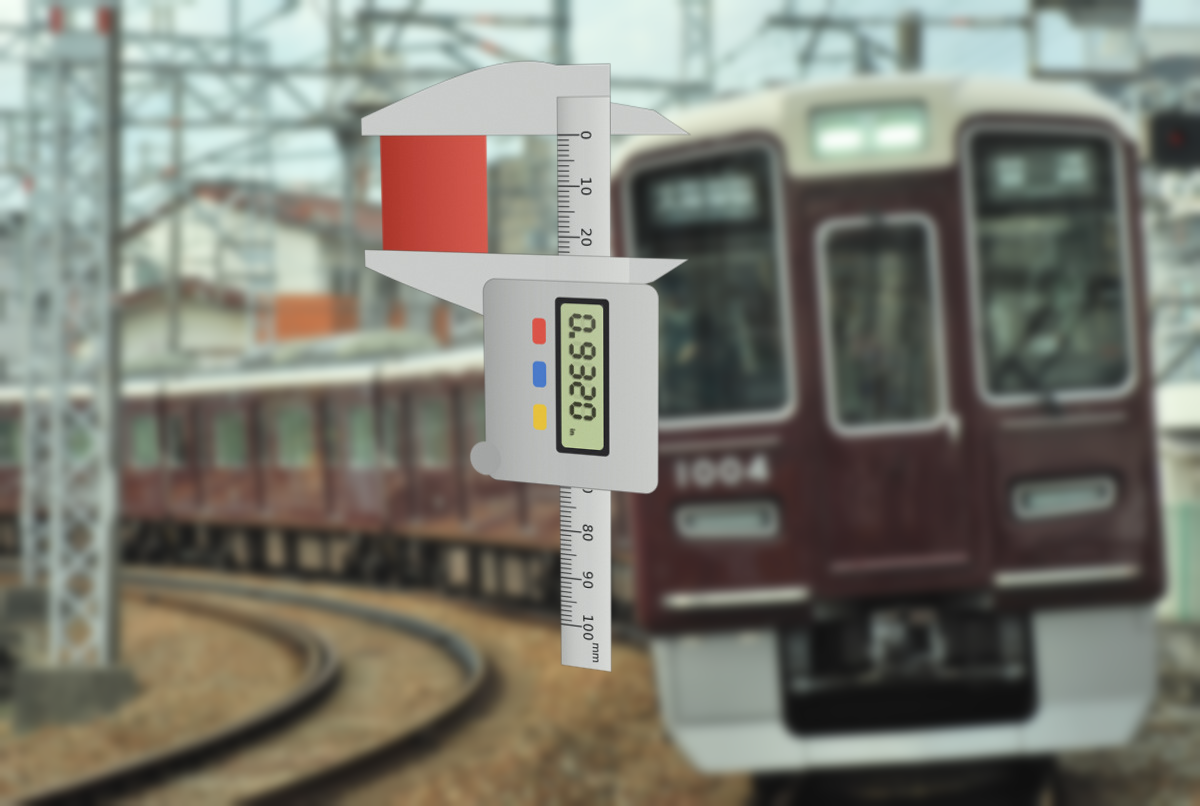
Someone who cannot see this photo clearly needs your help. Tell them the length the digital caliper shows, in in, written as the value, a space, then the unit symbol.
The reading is 0.9320 in
